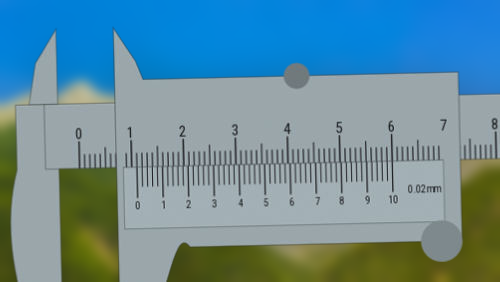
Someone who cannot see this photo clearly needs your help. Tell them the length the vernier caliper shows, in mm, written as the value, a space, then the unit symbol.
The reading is 11.0 mm
